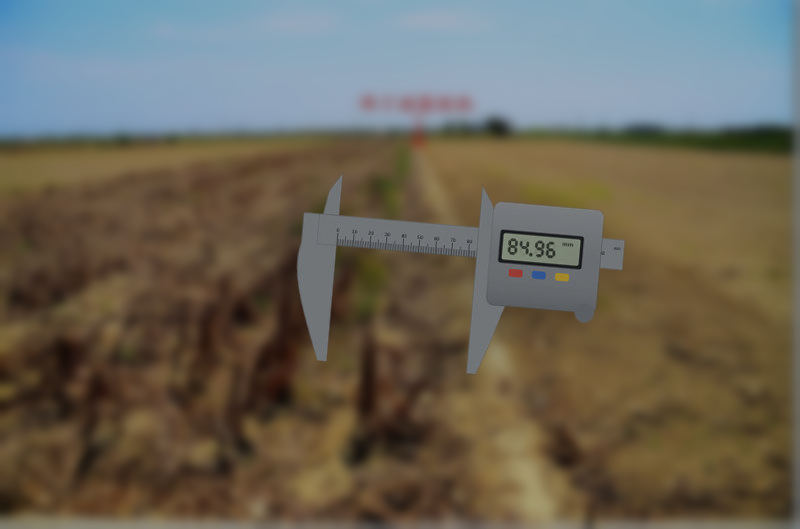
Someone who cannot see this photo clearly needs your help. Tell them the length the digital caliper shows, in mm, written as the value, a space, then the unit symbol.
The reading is 84.96 mm
